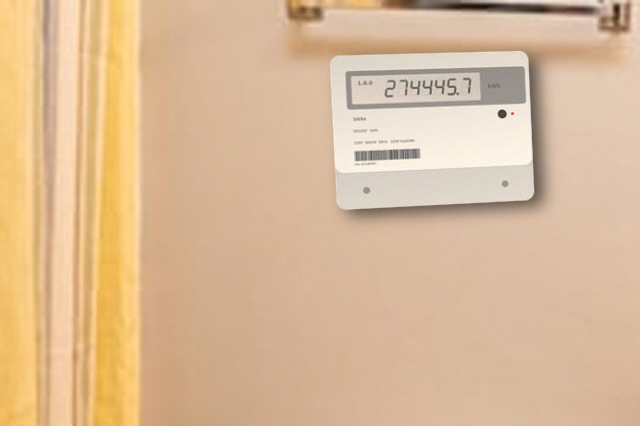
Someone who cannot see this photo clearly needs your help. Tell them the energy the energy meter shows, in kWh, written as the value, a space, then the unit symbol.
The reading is 274445.7 kWh
